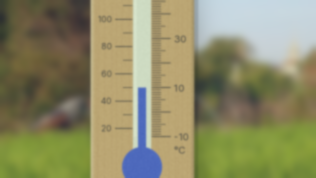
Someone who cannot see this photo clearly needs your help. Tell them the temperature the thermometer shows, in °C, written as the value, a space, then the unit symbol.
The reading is 10 °C
